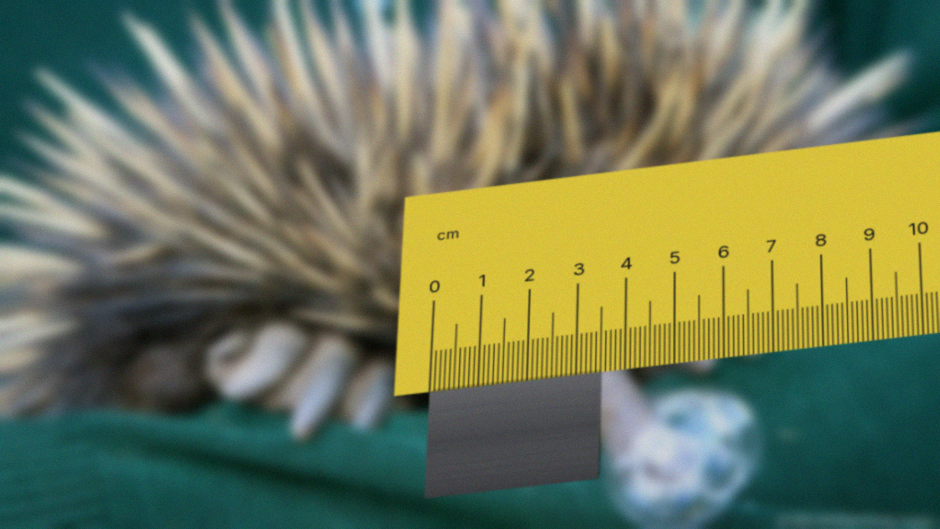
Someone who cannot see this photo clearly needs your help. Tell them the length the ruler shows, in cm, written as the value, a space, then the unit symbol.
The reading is 3.5 cm
